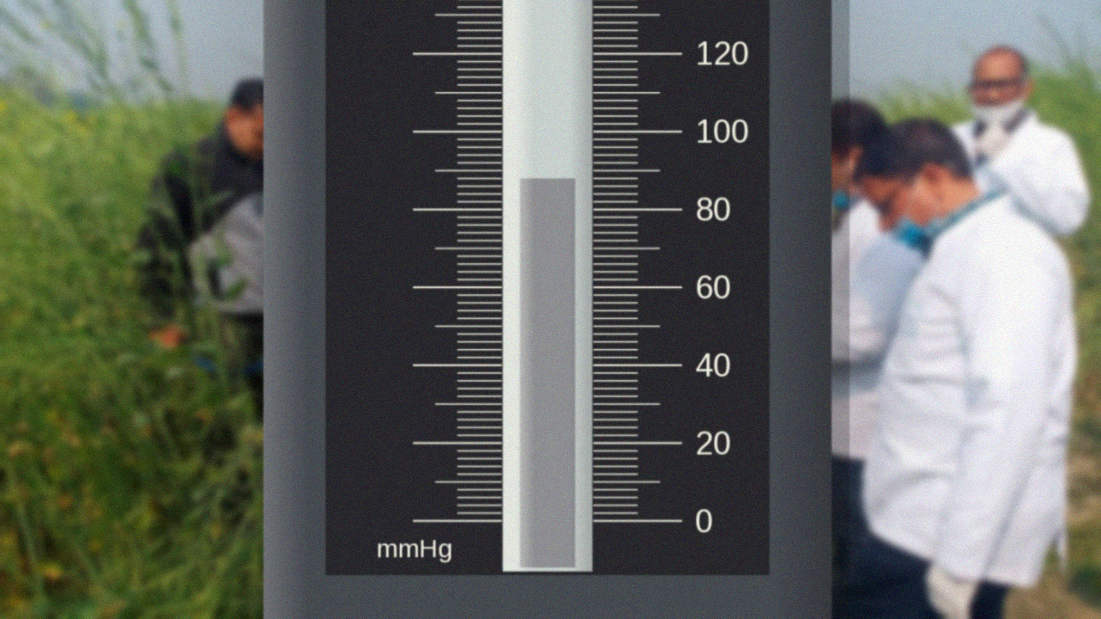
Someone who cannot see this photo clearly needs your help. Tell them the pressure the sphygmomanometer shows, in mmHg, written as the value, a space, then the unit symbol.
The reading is 88 mmHg
